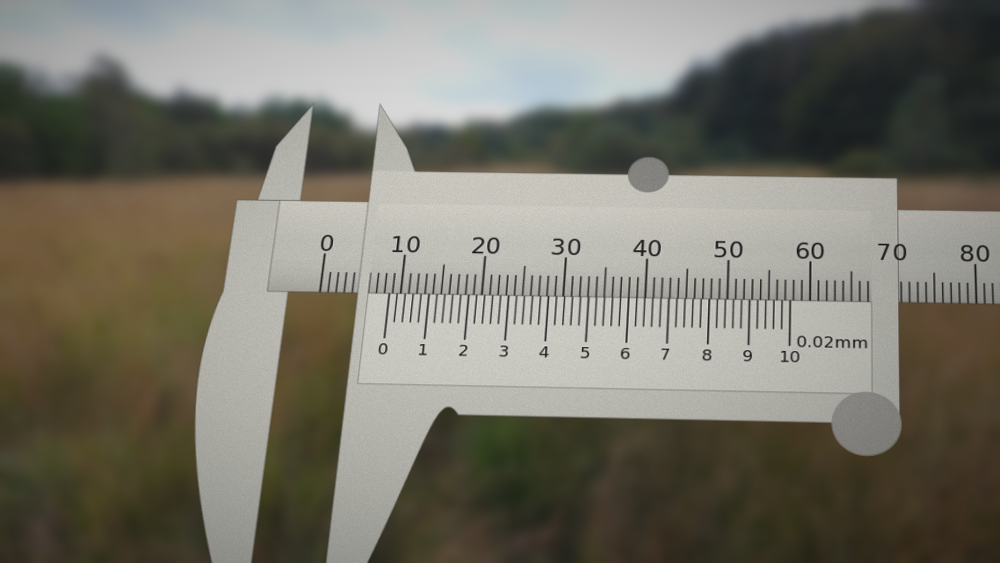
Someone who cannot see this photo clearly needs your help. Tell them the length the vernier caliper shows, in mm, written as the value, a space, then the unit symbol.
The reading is 8.6 mm
